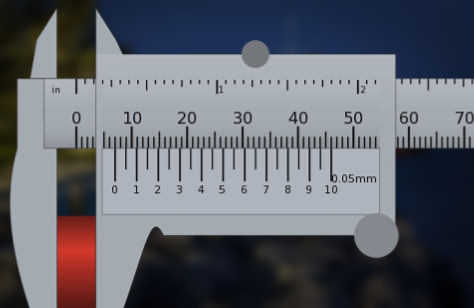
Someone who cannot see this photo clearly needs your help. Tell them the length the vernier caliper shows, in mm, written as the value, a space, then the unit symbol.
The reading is 7.0 mm
